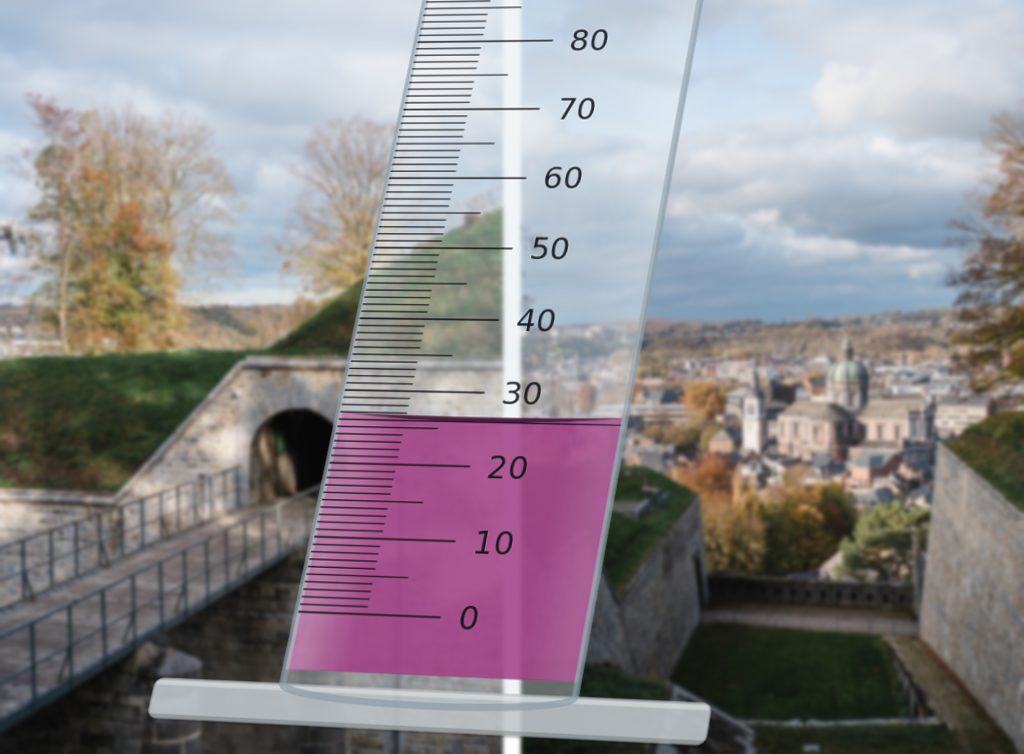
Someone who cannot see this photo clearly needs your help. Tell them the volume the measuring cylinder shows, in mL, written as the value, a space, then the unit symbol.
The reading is 26 mL
